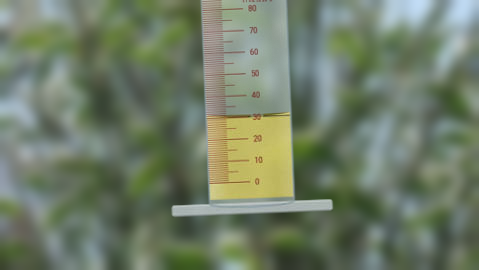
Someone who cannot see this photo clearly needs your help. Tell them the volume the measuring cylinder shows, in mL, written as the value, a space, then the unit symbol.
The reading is 30 mL
